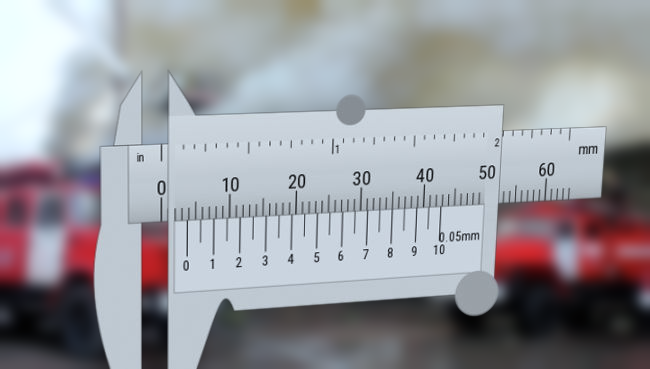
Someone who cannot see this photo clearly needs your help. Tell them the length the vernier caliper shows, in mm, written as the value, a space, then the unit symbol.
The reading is 3.8 mm
